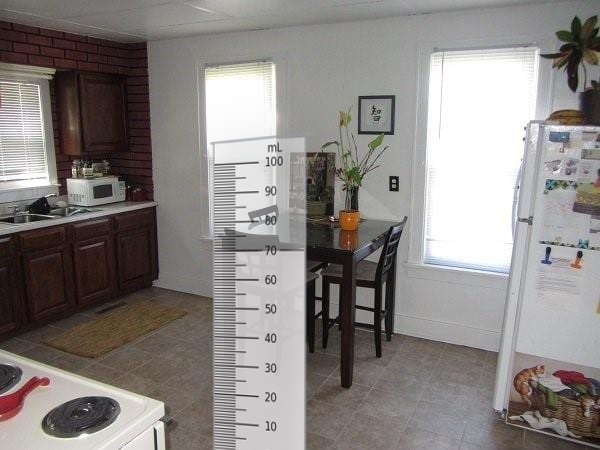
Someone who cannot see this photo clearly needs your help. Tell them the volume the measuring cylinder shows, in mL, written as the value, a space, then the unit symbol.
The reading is 70 mL
